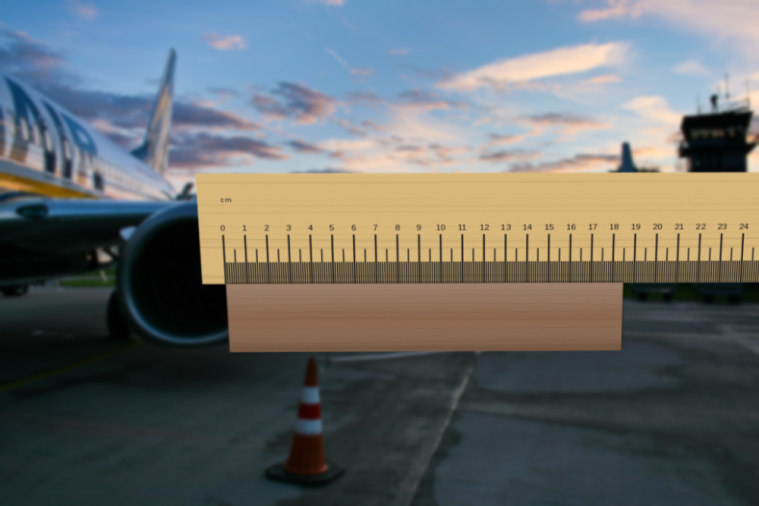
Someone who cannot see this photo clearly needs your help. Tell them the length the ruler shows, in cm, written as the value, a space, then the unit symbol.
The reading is 18.5 cm
